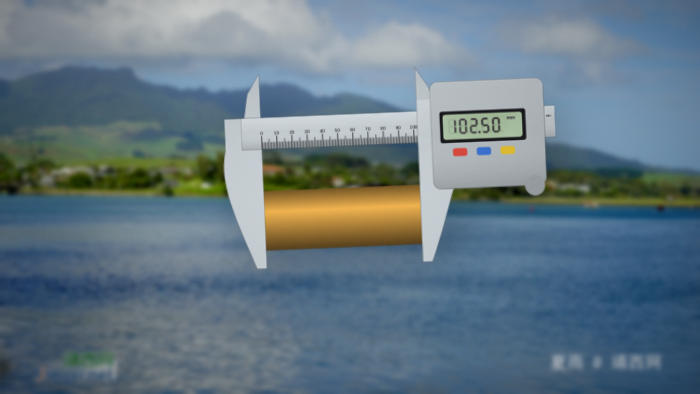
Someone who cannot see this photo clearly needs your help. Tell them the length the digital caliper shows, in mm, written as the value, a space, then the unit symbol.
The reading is 102.50 mm
